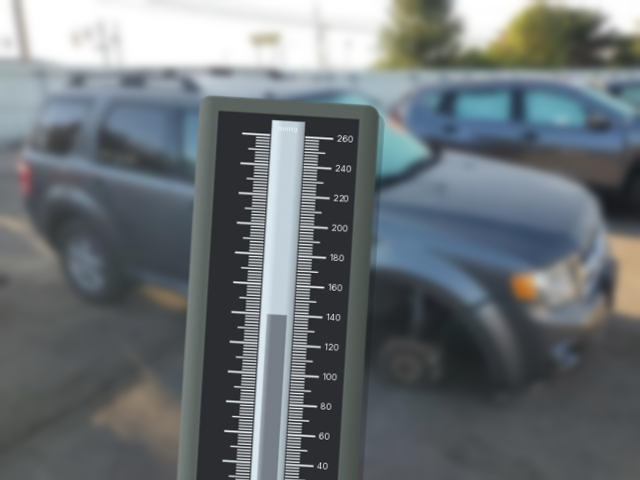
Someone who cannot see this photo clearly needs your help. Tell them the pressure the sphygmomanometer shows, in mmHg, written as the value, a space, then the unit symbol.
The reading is 140 mmHg
